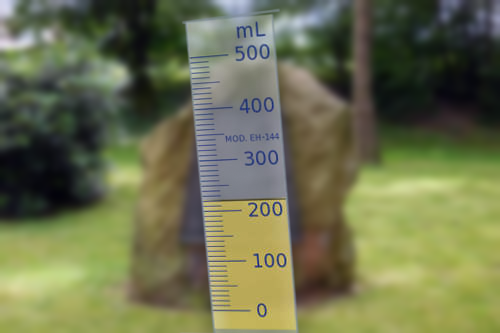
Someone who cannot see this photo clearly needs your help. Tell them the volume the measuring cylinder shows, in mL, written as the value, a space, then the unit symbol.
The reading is 220 mL
